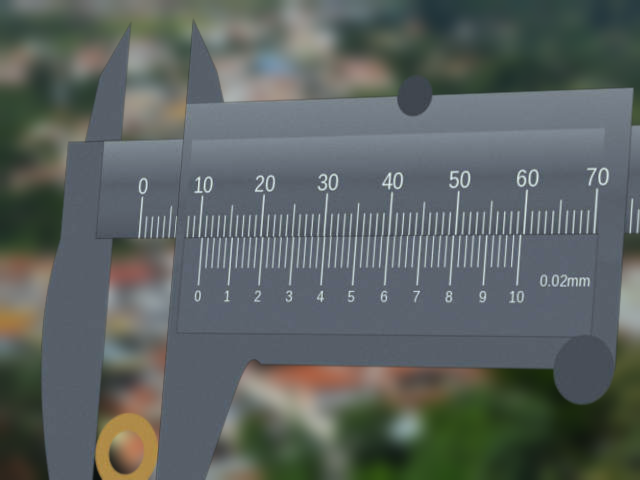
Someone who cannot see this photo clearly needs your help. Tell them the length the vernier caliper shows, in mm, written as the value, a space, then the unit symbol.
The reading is 10.5 mm
